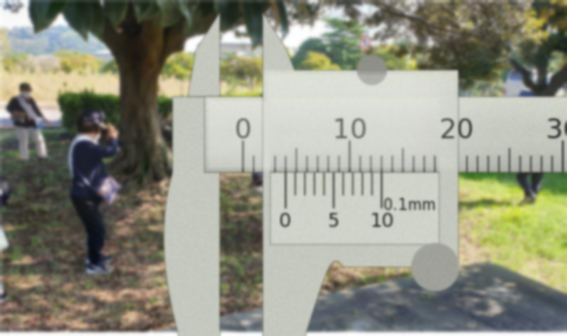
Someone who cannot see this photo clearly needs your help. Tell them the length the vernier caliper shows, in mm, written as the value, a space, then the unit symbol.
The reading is 4.0 mm
